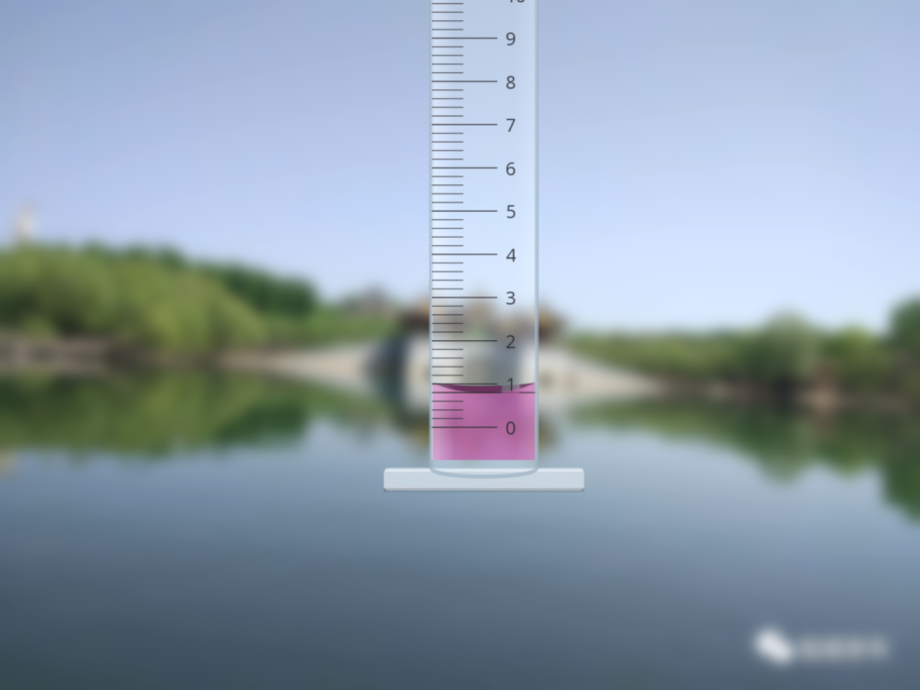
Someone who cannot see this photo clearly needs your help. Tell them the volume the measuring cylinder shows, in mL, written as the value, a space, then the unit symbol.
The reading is 0.8 mL
